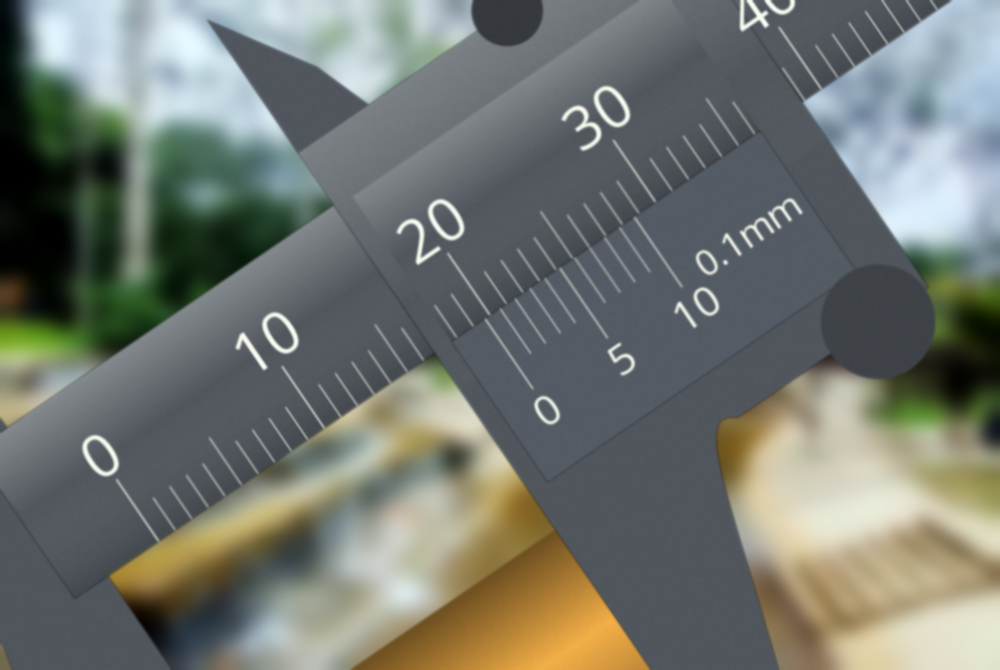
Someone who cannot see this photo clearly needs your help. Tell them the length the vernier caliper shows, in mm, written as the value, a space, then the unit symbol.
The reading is 19.7 mm
